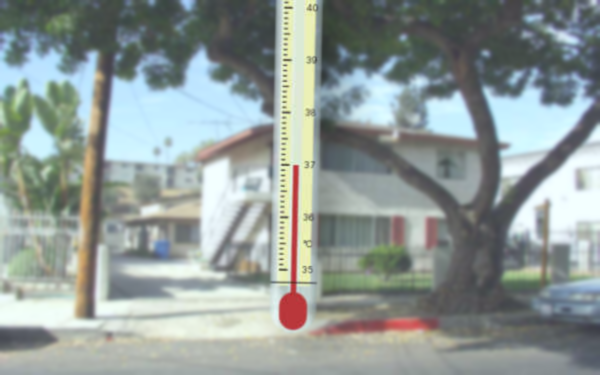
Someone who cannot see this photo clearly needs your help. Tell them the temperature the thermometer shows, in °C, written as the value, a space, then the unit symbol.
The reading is 37 °C
